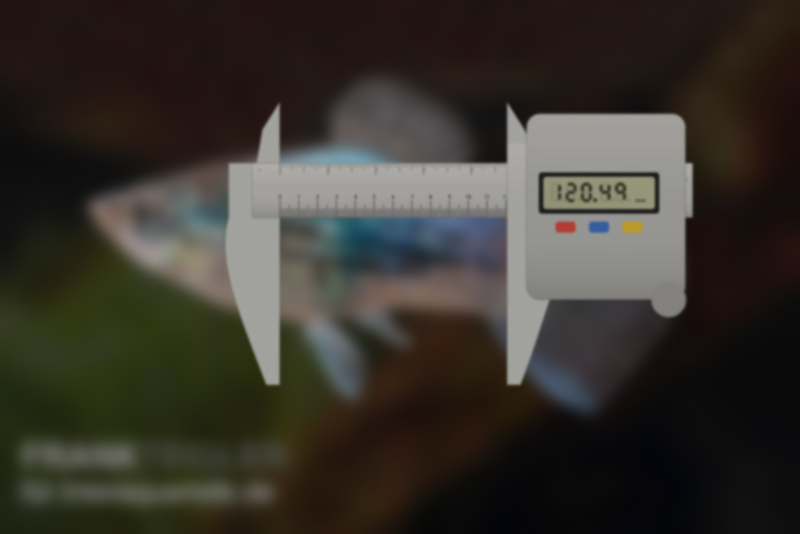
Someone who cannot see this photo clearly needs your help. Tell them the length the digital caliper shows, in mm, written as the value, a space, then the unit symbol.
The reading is 120.49 mm
